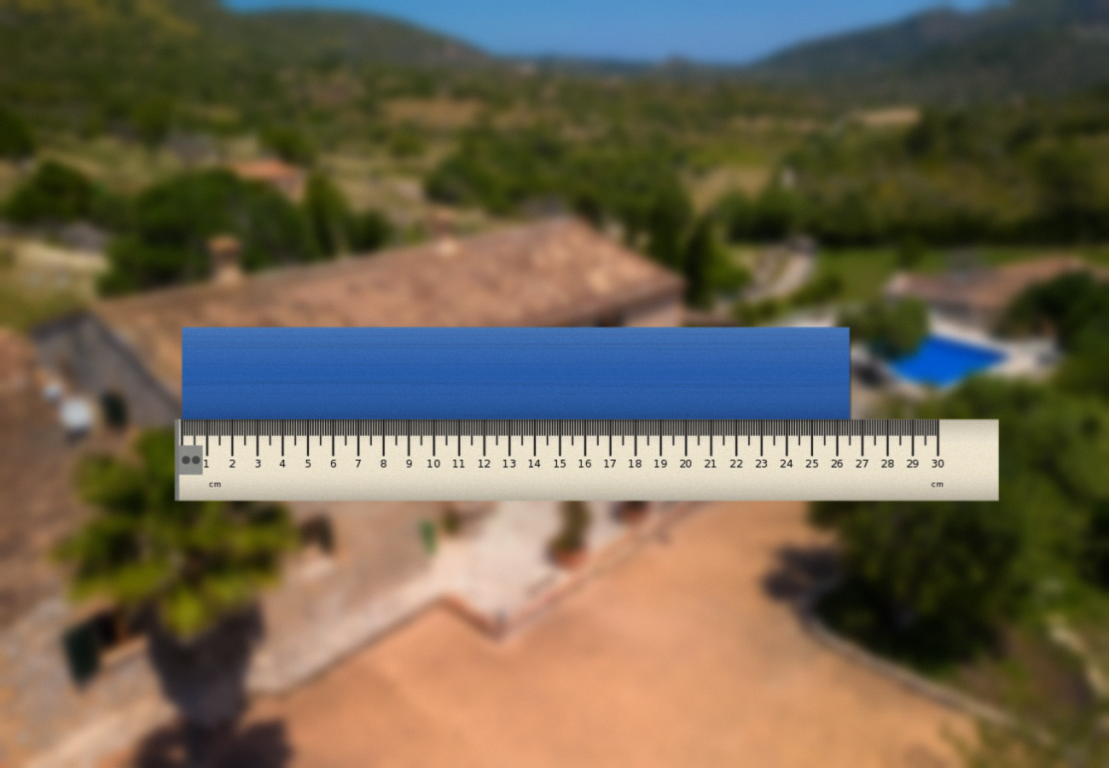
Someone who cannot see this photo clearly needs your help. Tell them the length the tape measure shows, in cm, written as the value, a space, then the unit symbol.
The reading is 26.5 cm
